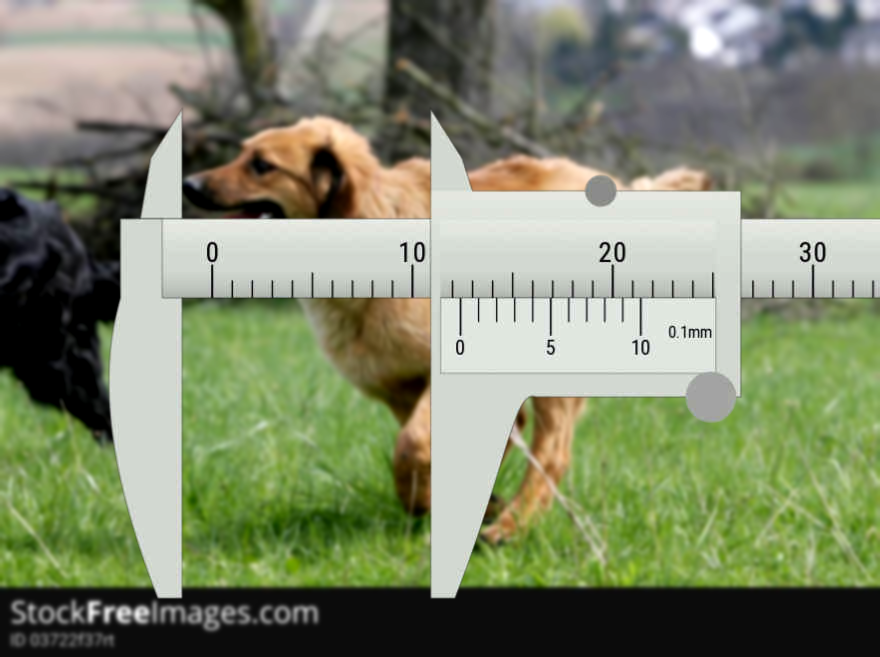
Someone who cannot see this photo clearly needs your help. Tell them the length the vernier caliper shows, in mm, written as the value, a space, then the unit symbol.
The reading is 12.4 mm
